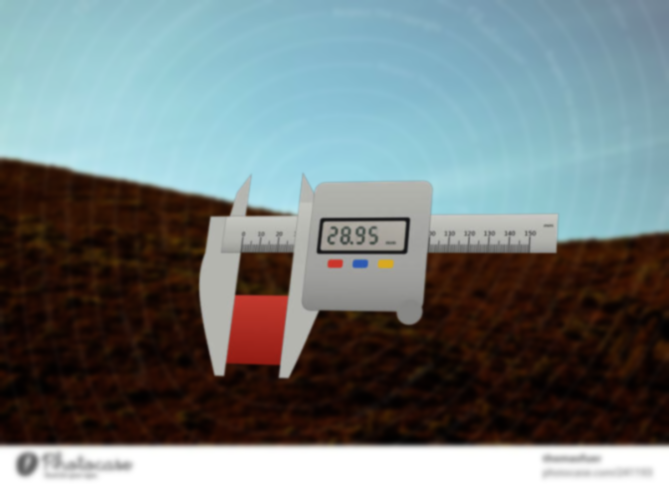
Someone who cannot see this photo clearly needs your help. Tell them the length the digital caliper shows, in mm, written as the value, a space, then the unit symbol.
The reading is 28.95 mm
